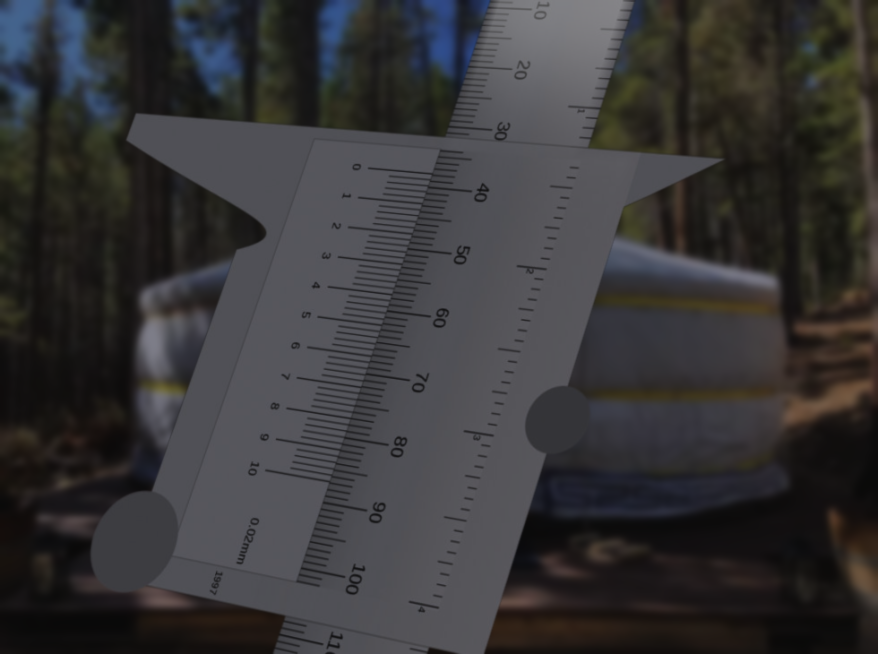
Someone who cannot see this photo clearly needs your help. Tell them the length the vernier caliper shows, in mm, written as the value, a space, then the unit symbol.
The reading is 37.8 mm
